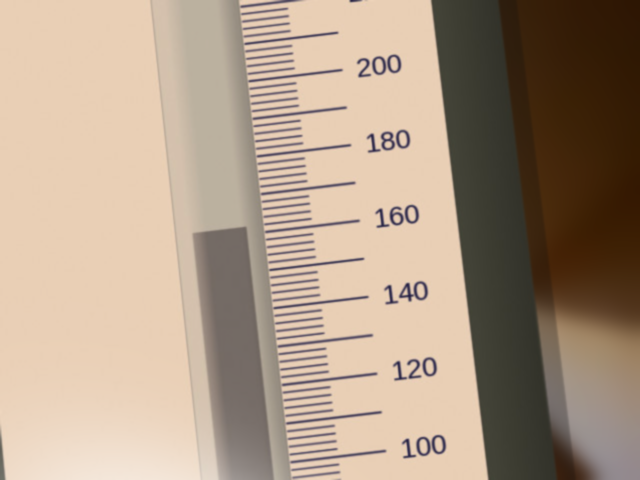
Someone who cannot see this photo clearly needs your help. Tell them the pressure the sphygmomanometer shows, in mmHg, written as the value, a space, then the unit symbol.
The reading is 162 mmHg
